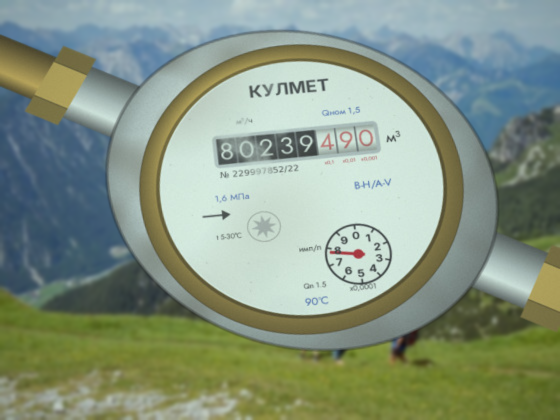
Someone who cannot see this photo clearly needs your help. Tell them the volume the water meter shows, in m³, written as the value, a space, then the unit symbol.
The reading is 80239.4907 m³
